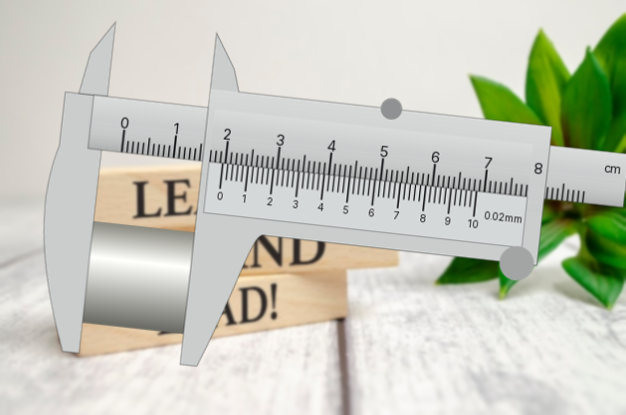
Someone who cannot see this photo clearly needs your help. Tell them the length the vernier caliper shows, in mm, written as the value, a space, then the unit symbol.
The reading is 19.5 mm
